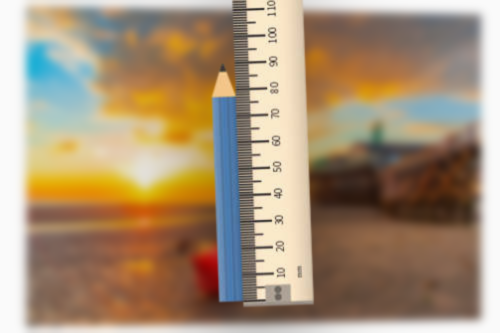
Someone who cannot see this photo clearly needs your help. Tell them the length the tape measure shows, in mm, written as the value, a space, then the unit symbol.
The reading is 90 mm
